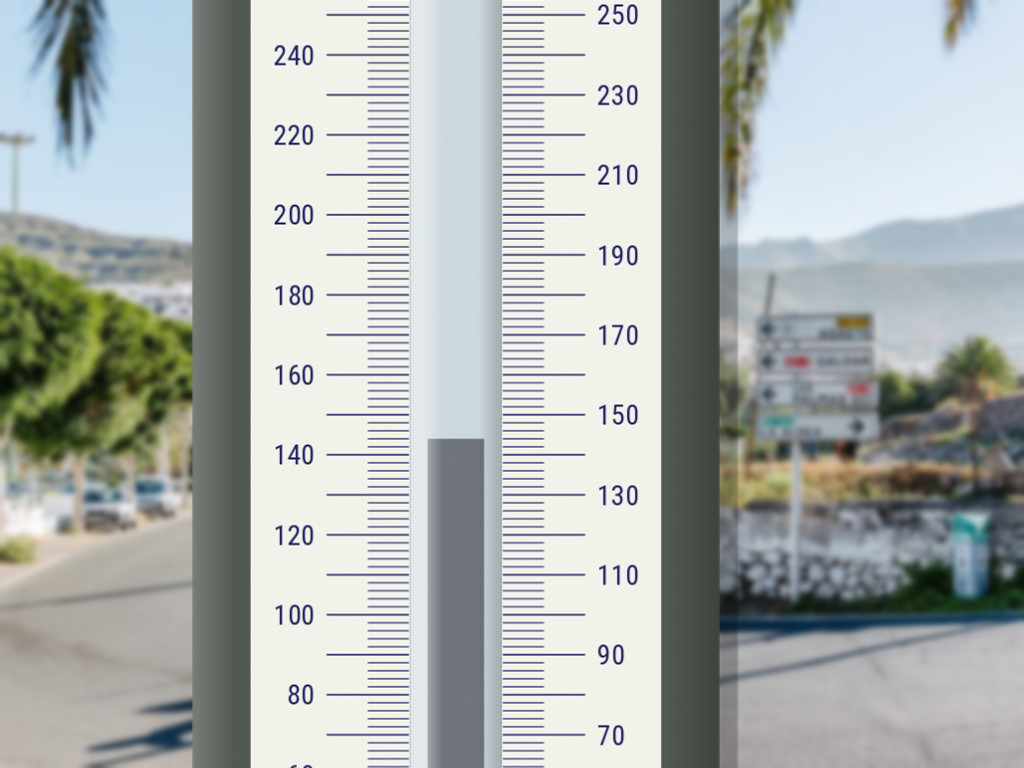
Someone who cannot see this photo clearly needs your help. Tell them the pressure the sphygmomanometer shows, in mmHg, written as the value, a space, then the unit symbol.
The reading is 144 mmHg
